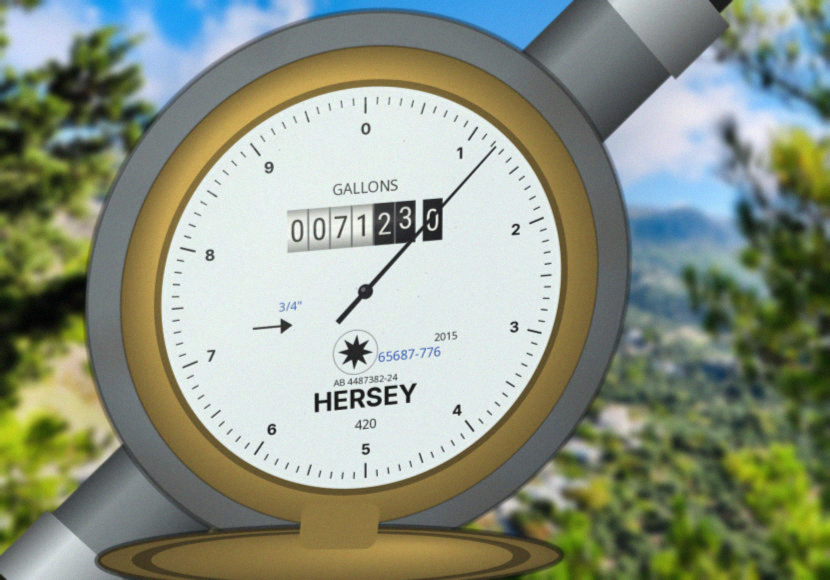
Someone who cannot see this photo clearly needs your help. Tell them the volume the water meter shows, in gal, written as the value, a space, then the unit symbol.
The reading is 71231.2 gal
